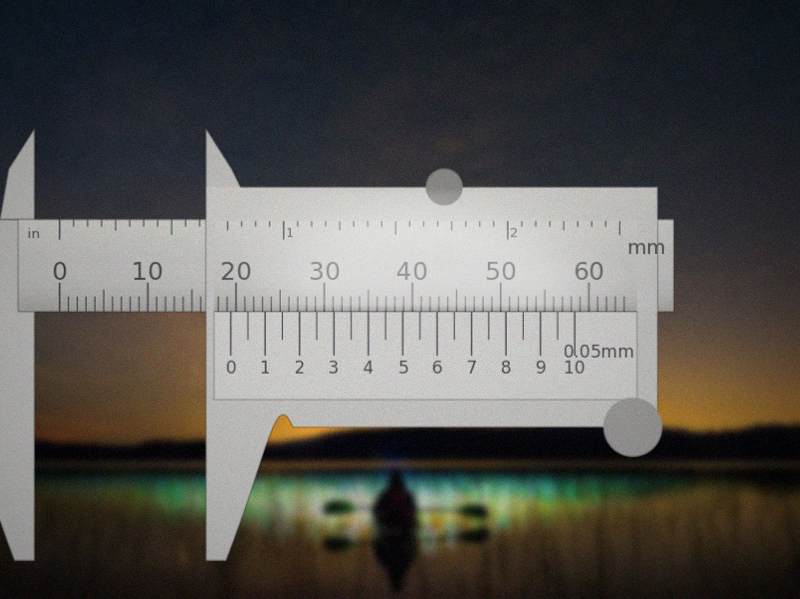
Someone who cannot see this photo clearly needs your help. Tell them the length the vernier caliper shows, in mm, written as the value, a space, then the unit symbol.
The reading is 19.4 mm
